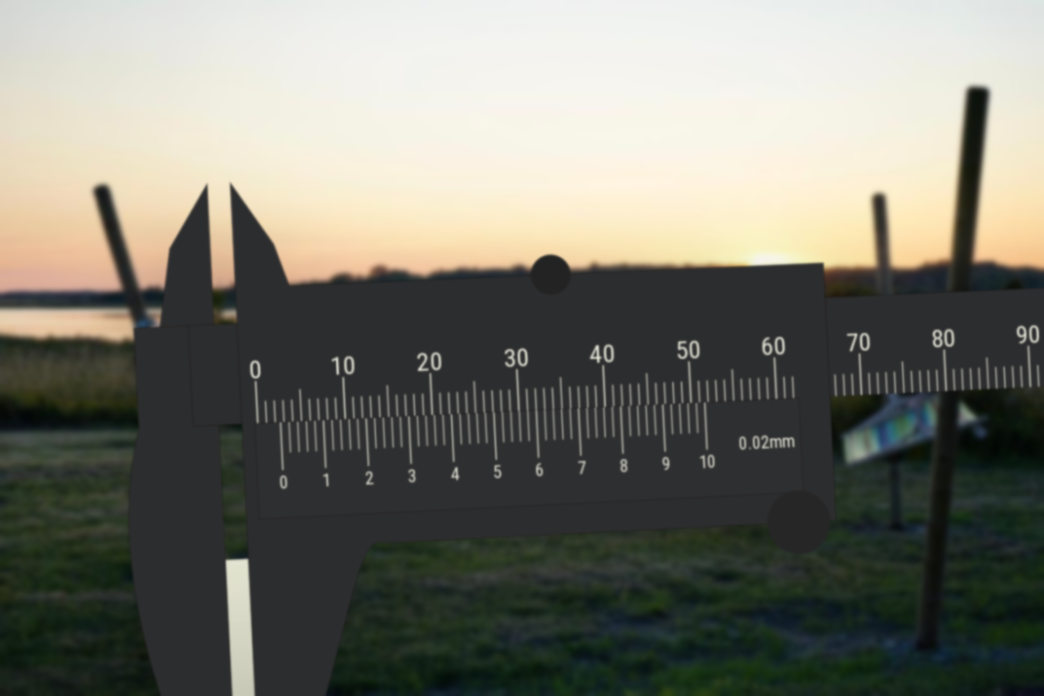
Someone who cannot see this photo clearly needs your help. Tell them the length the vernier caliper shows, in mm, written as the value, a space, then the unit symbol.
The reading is 2.6 mm
